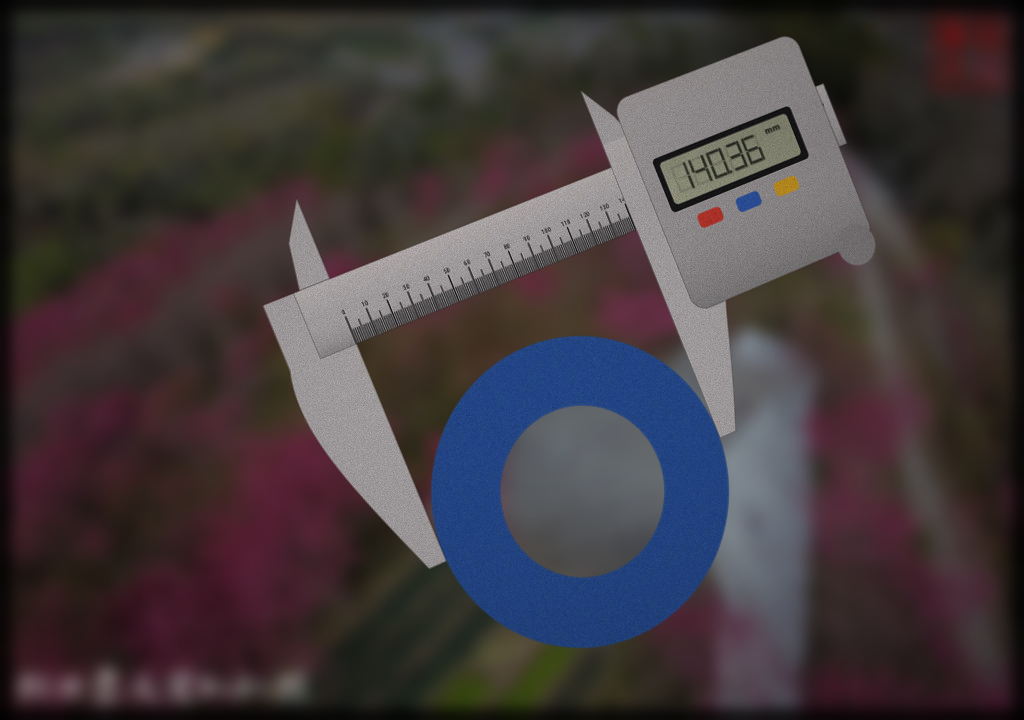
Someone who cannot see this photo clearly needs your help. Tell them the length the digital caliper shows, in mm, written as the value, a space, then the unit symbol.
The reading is 140.36 mm
